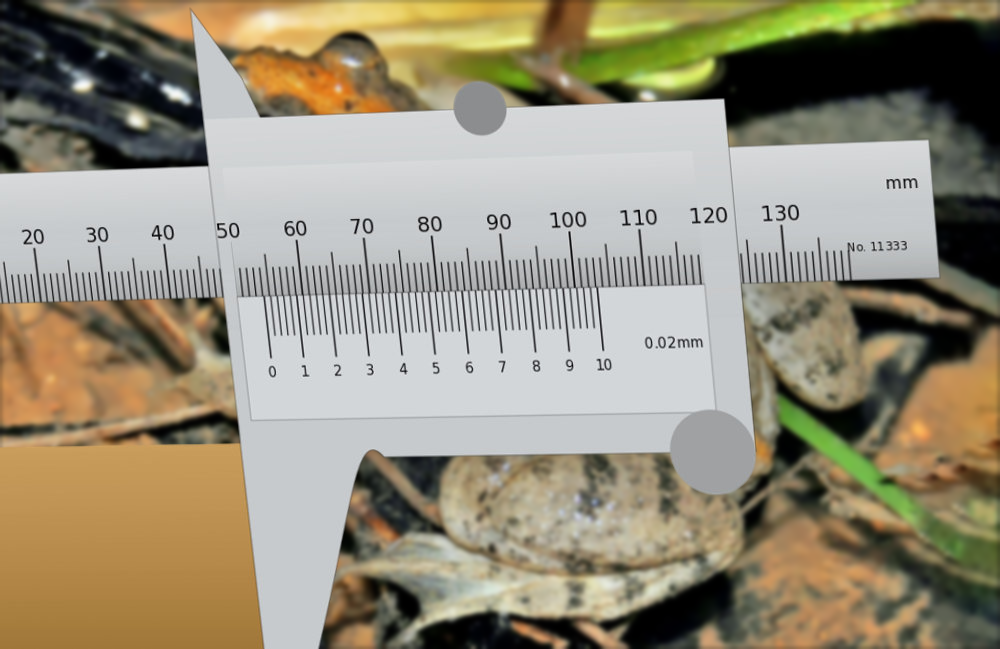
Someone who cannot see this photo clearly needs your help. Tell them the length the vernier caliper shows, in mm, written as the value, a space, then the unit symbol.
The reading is 54.2 mm
